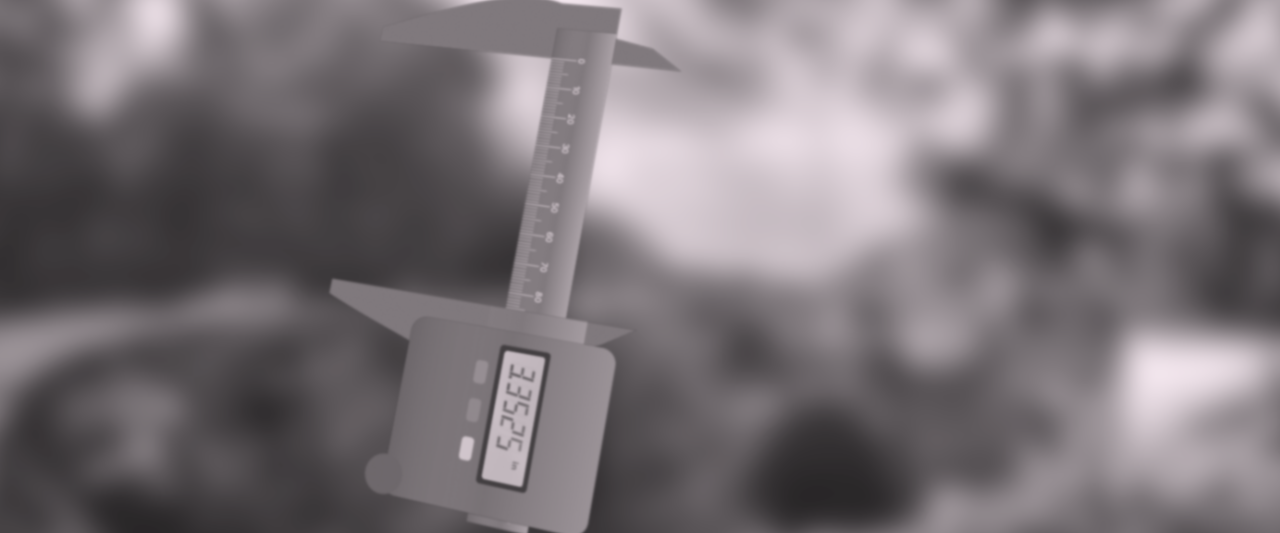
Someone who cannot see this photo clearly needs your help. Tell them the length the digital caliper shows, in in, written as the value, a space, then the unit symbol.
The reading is 3.3525 in
